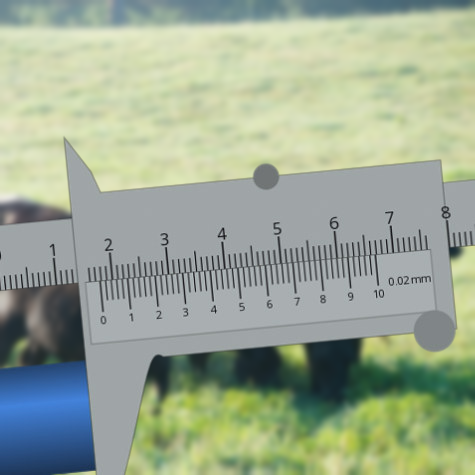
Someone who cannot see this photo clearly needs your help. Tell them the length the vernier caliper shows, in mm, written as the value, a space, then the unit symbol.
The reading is 17.8 mm
